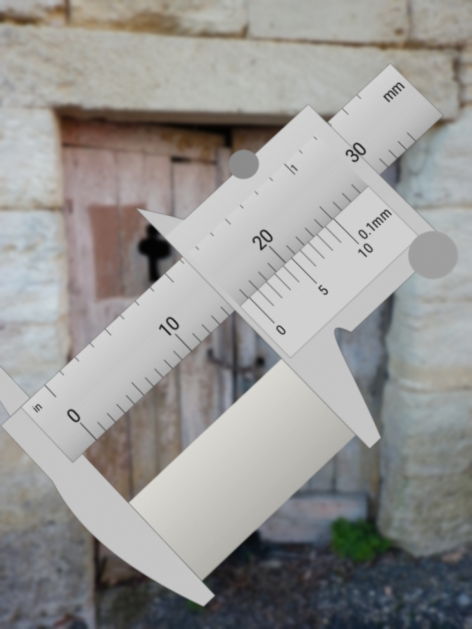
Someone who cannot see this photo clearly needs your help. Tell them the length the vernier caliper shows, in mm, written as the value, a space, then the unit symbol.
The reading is 16.1 mm
